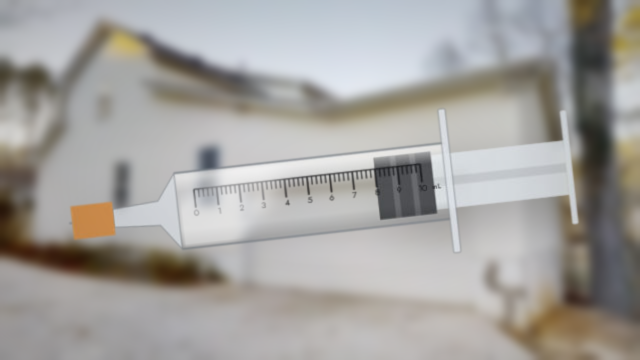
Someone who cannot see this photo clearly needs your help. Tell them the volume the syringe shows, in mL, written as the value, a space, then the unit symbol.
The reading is 8 mL
